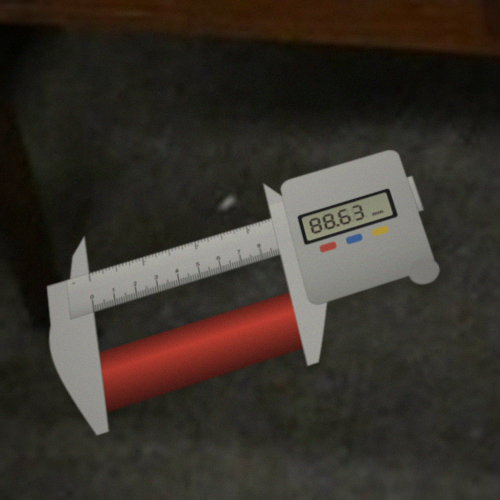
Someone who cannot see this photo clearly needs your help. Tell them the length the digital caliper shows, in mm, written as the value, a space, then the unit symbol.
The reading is 88.63 mm
